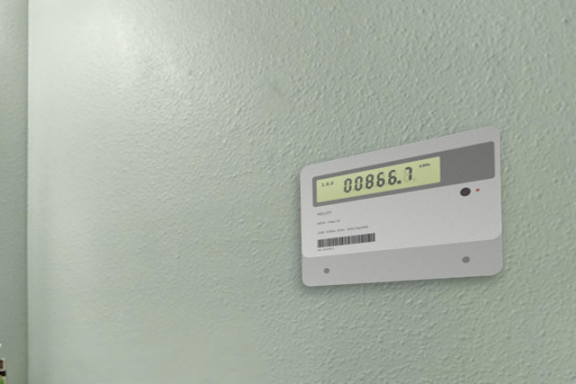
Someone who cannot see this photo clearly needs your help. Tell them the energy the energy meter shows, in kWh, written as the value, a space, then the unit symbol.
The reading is 866.7 kWh
